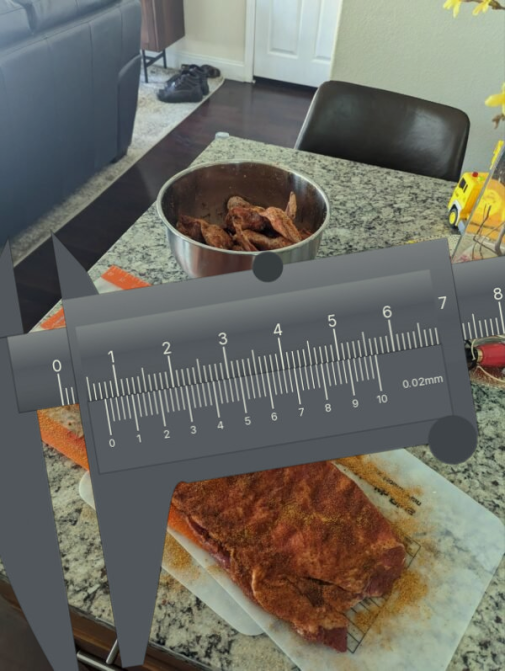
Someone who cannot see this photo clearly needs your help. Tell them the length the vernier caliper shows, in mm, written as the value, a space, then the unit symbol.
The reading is 7.6 mm
